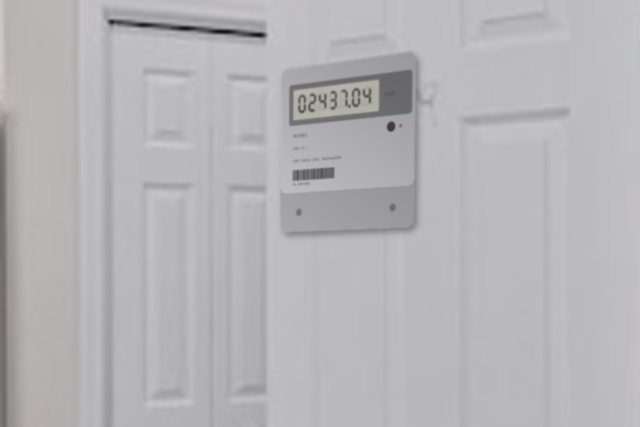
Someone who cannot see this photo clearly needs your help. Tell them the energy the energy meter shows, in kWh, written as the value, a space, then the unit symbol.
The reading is 2437.04 kWh
